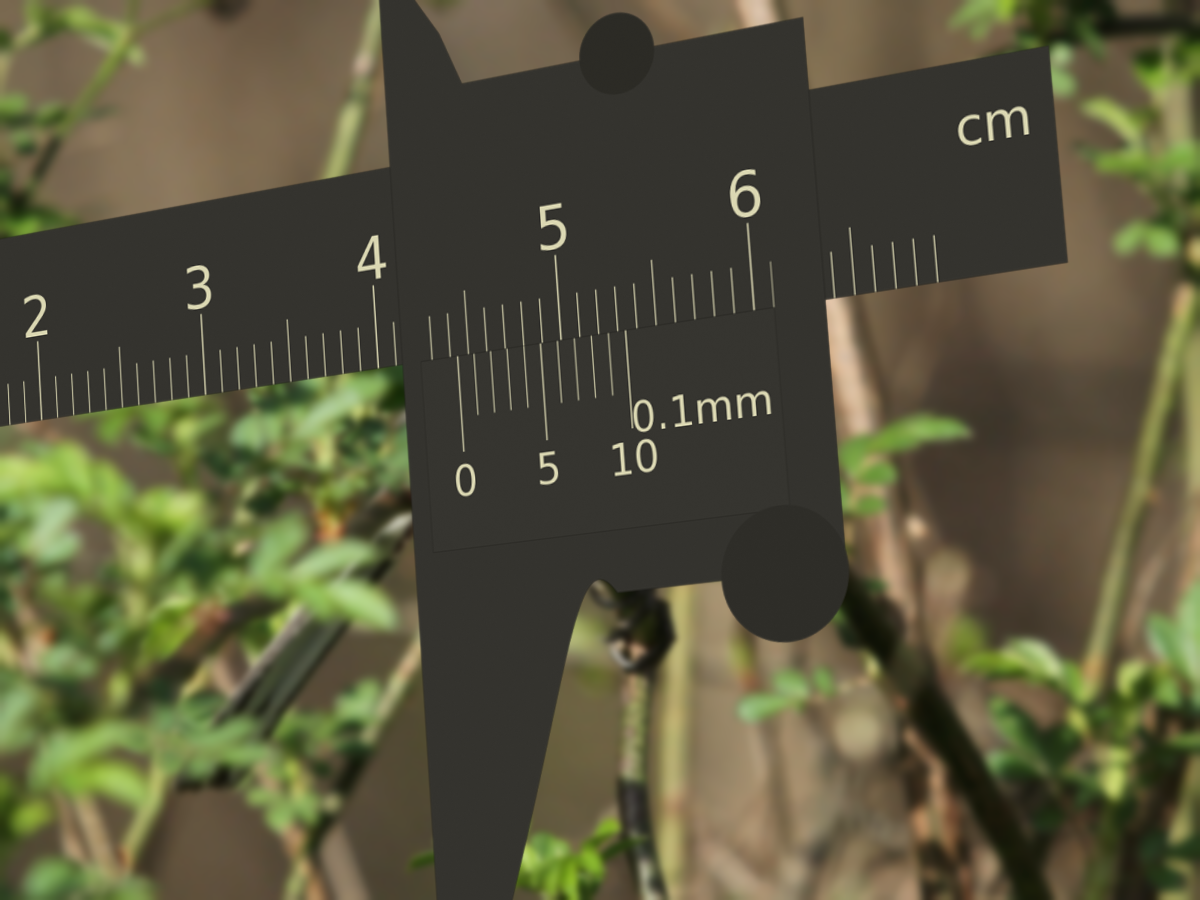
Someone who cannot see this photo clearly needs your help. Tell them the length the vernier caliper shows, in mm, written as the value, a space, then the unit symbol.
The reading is 44.4 mm
